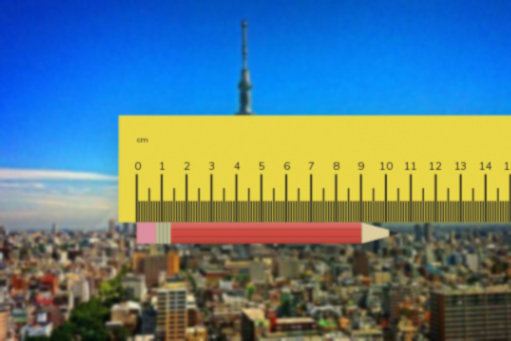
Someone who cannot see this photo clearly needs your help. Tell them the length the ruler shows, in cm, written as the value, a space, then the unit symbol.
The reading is 10.5 cm
